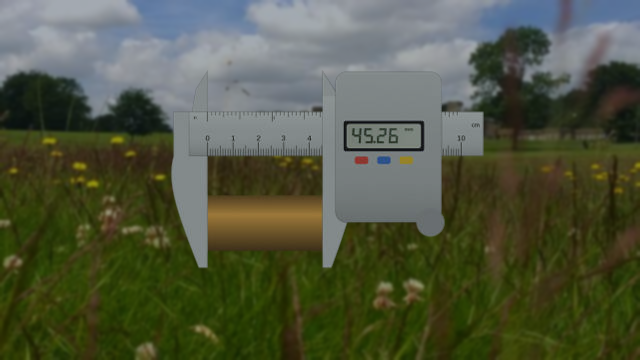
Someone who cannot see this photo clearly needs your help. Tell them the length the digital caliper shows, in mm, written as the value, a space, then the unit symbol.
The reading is 45.26 mm
